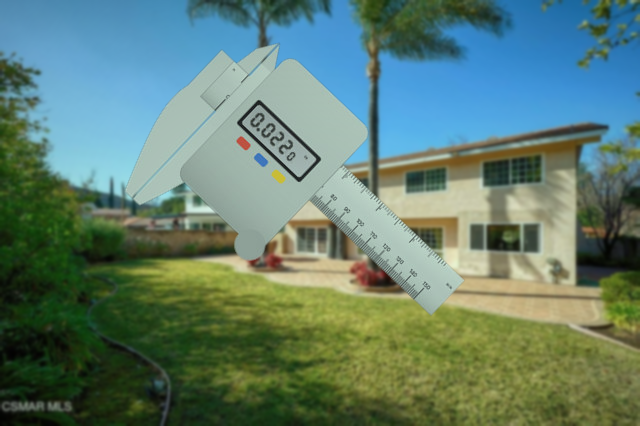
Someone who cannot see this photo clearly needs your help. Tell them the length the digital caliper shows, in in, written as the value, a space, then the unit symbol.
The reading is 0.0220 in
